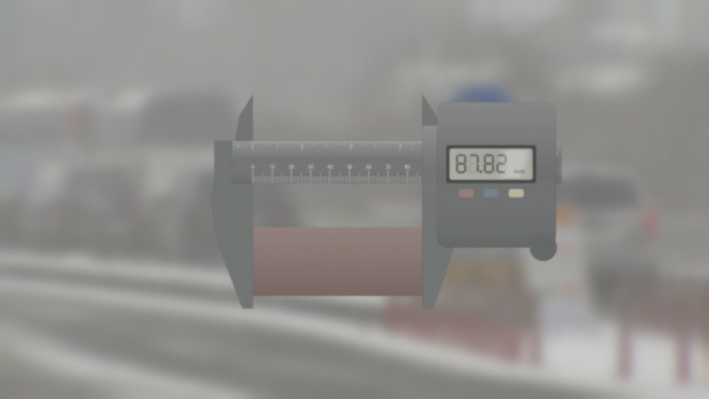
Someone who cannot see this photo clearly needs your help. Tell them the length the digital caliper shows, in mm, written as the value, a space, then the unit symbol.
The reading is 87.82 mm
